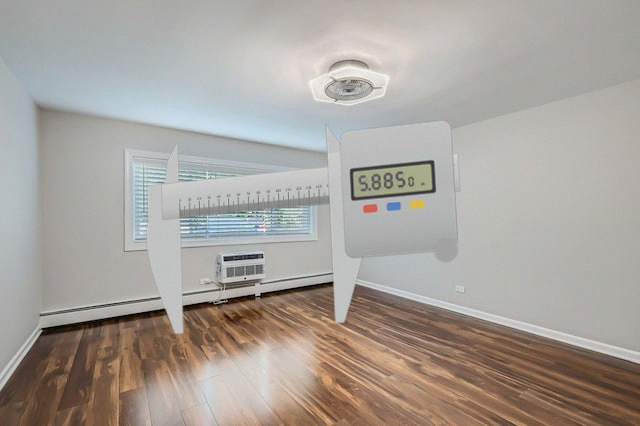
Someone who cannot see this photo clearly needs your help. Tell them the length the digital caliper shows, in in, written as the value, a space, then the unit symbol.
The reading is 5.8850 in
